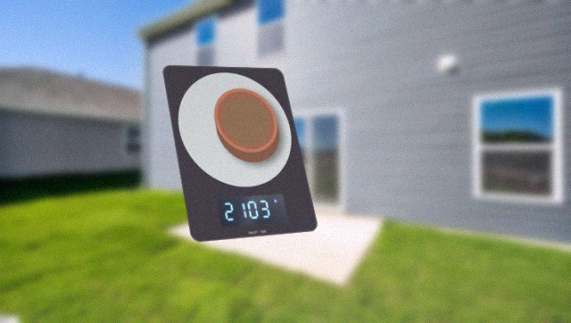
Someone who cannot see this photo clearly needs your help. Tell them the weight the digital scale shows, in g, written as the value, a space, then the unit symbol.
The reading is 2103 g
